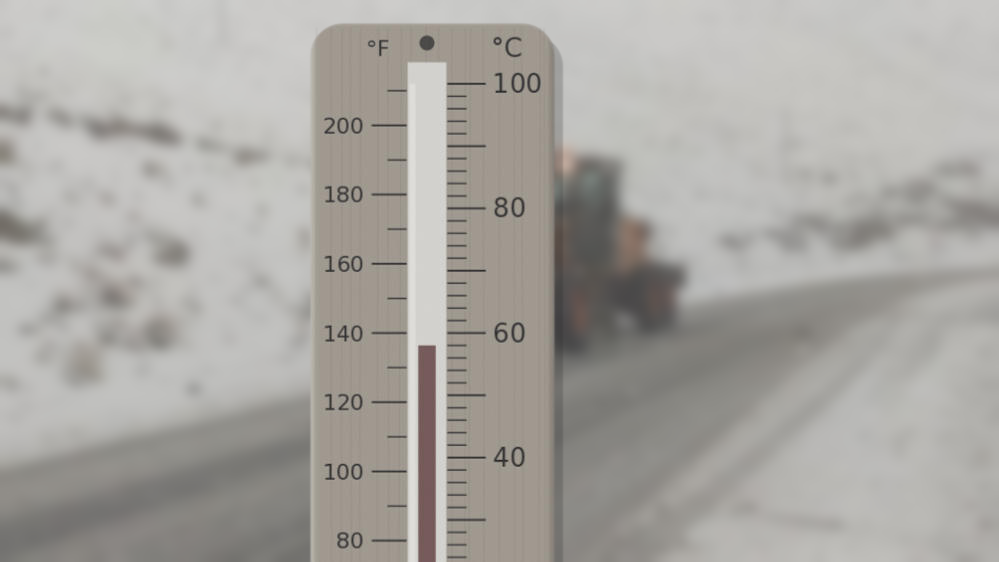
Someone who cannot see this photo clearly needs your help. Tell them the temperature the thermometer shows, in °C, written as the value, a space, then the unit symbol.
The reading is 58 °C
